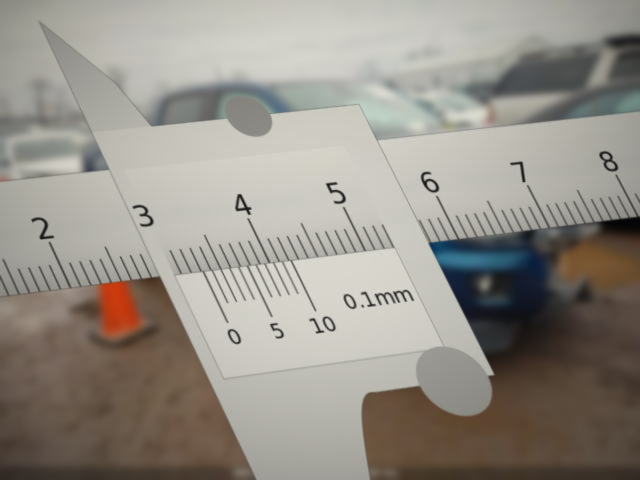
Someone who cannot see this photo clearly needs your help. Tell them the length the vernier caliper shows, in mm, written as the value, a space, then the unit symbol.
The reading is 33.2 mm
